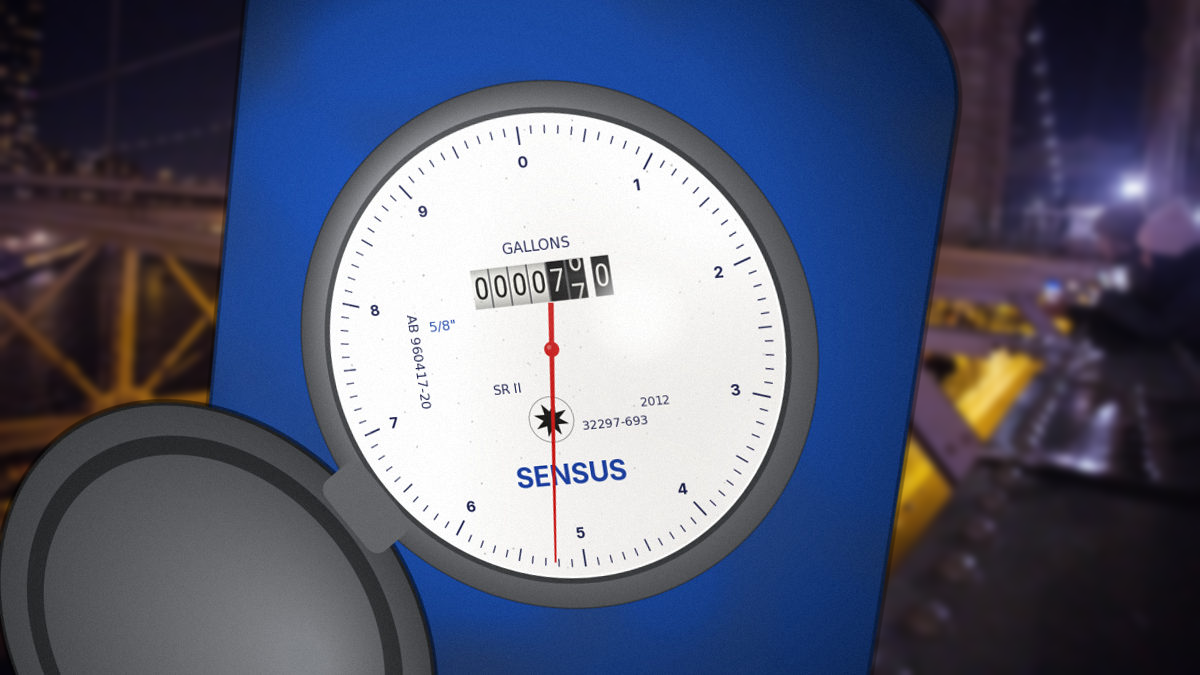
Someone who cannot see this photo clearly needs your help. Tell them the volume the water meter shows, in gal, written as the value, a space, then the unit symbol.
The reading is 765.2 gal
